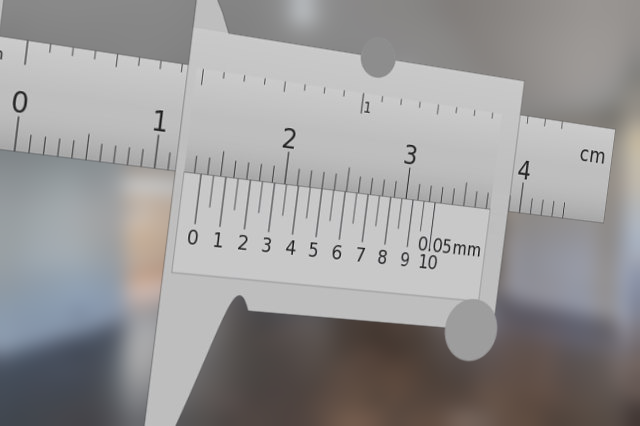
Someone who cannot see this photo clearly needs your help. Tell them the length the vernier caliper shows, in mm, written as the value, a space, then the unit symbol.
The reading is 13.5 mm
